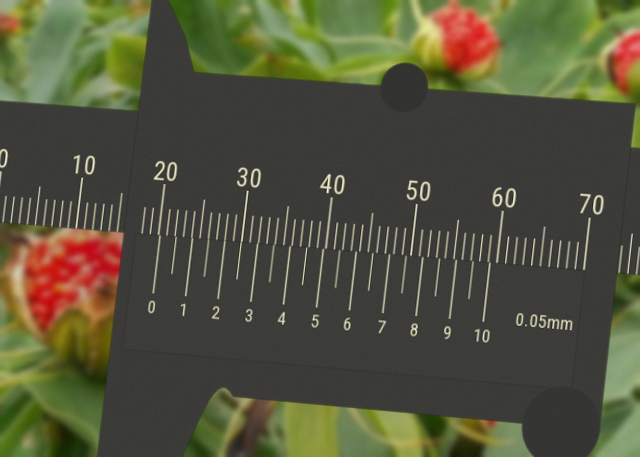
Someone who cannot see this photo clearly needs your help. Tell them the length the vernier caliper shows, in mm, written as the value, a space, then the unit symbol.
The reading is 20.2 mm
